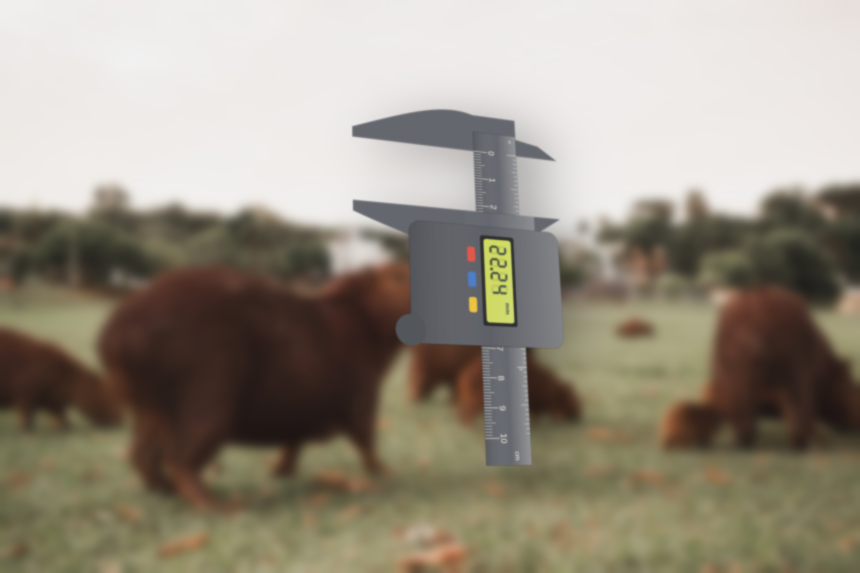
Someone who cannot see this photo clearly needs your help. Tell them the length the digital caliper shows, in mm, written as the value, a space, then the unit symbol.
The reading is 22.24 mm
